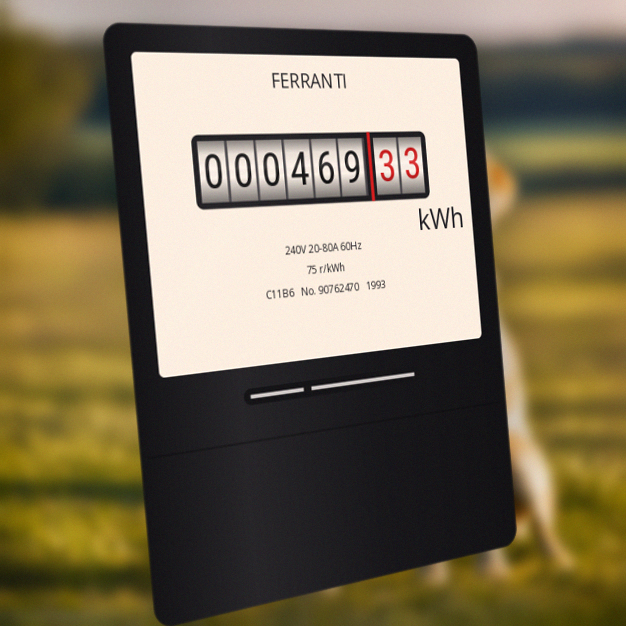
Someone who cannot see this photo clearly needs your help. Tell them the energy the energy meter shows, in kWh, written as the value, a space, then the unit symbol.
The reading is 469.33 kWh
